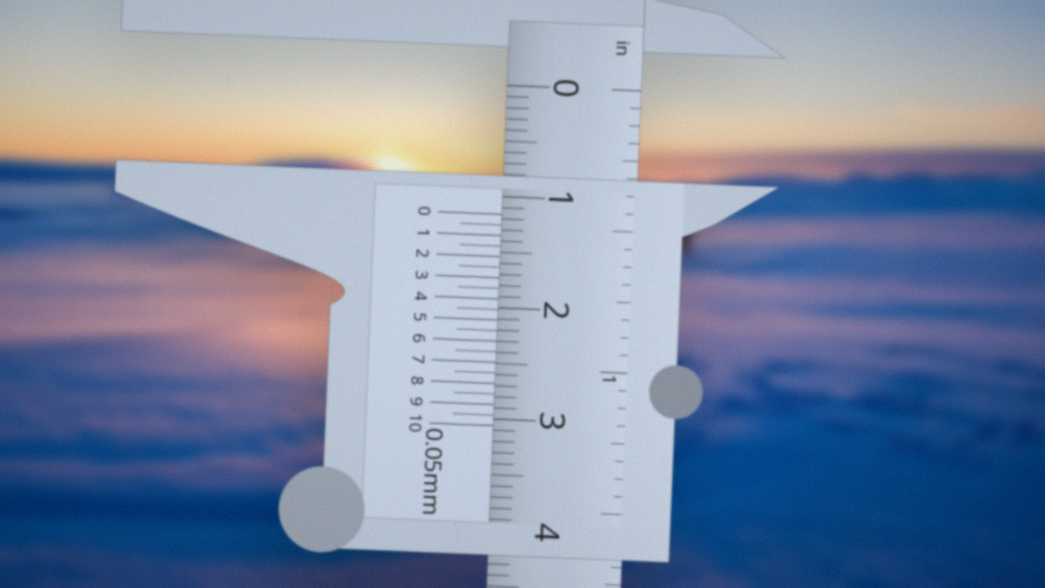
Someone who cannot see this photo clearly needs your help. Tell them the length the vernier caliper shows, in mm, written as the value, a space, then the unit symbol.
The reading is 11.6 mm
